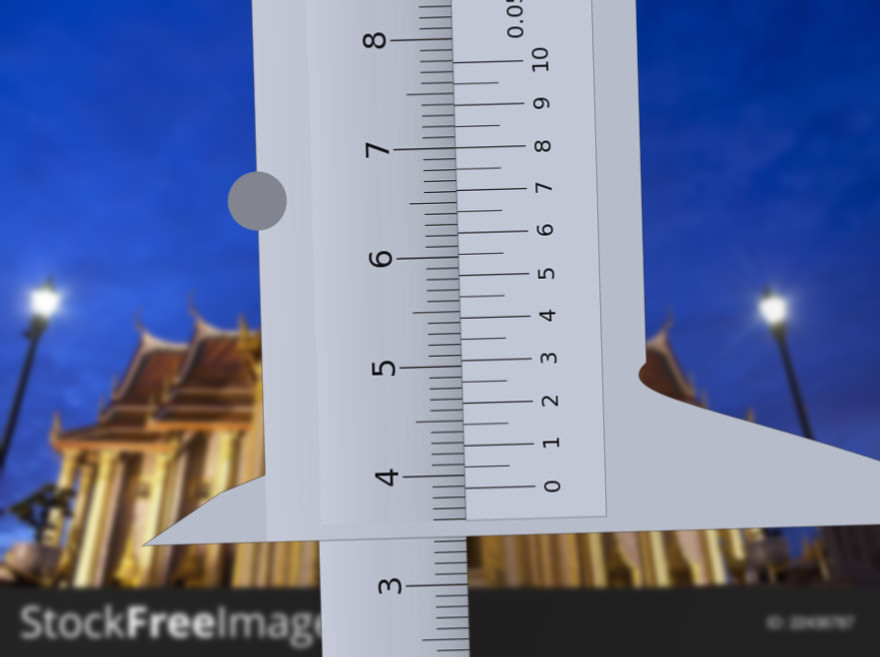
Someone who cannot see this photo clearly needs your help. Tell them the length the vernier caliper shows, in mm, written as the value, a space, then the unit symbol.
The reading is 38.8 mm
